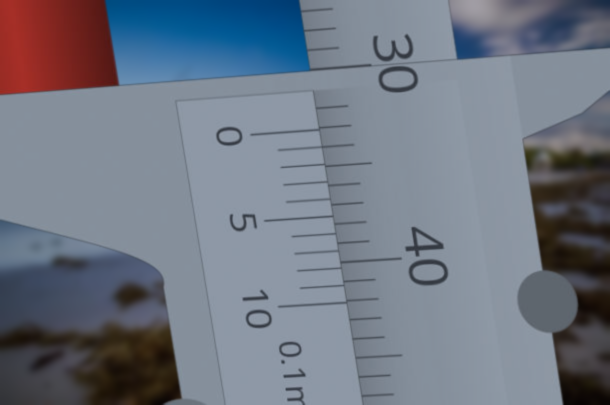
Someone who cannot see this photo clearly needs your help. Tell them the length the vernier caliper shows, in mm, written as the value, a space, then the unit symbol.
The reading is 33.1 mm
